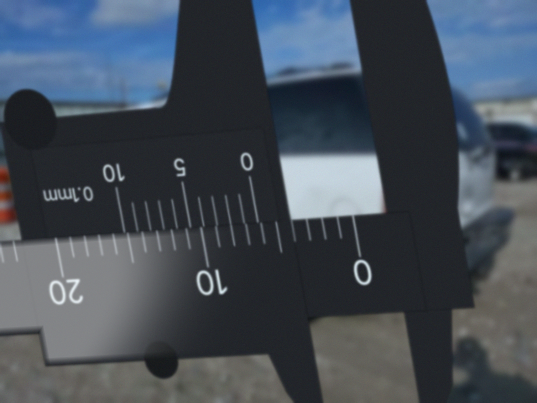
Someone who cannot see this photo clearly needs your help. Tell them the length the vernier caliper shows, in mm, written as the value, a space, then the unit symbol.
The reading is 6.2 mm
